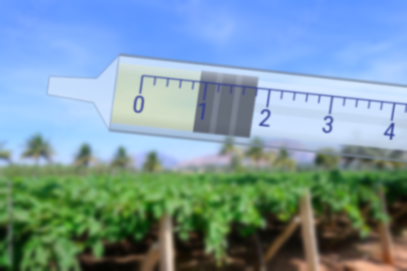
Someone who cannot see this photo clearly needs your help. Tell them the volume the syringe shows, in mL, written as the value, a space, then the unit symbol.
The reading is 0.9 mL
